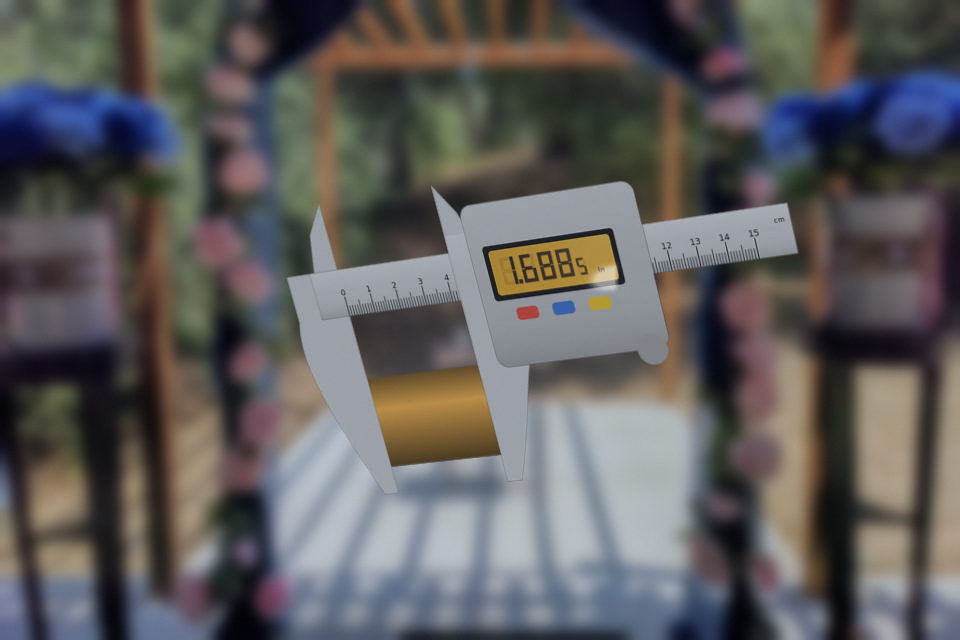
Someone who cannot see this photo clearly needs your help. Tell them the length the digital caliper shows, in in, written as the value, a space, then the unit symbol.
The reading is 1.6885 in
